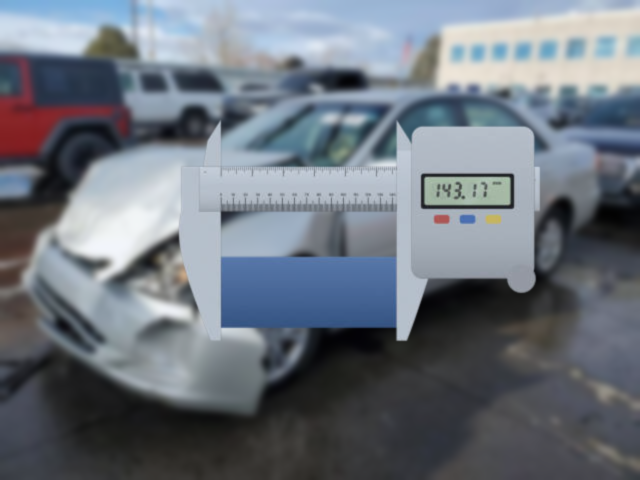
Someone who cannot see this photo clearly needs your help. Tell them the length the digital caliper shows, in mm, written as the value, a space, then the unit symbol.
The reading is 143.17 mm
